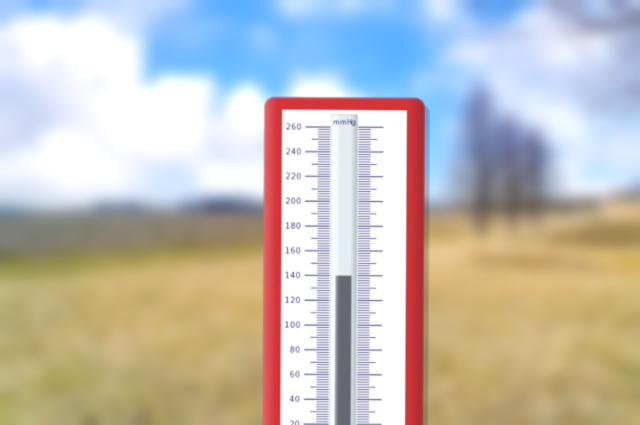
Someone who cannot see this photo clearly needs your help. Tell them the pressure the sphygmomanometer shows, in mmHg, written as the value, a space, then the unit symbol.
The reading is 140 mmHg
